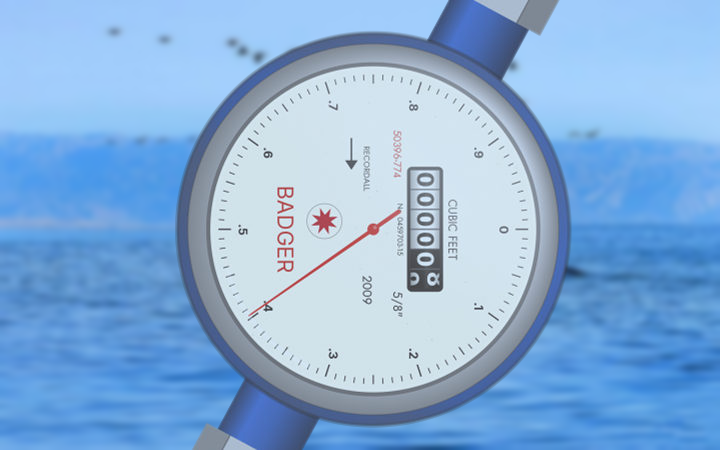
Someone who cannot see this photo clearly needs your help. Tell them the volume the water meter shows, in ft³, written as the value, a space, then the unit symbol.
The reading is 8.40 ft³
